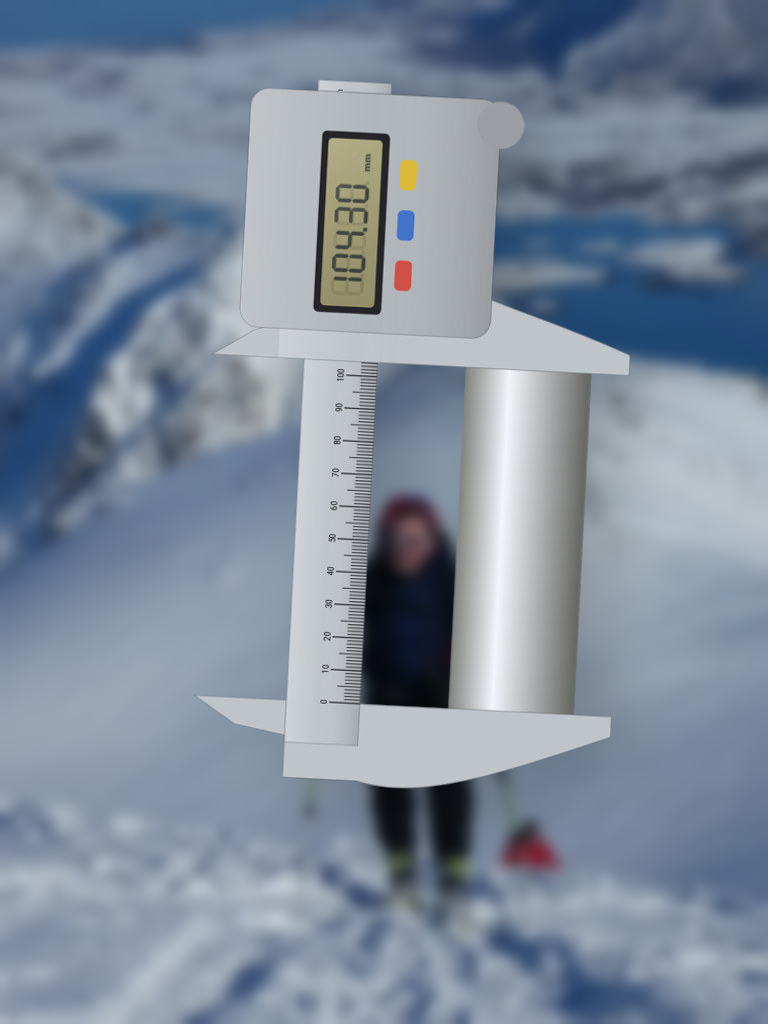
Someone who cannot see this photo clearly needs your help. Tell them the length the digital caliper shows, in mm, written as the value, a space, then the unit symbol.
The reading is 104.30 mm
